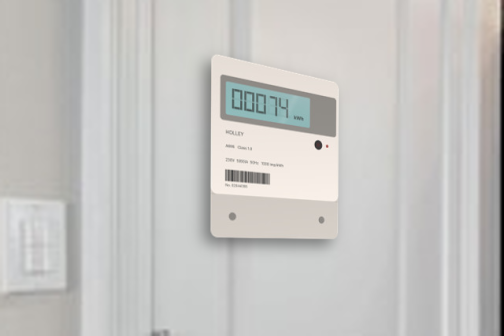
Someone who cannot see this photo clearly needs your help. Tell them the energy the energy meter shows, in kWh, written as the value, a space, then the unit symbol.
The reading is 74 kWh
